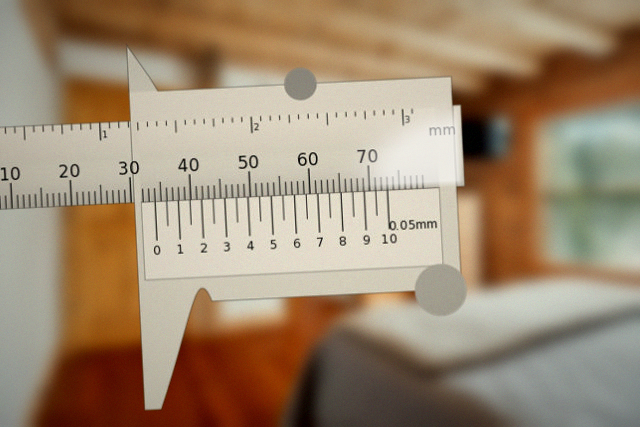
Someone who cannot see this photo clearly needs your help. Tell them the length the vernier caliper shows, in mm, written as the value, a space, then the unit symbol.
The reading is 34.0 mm
